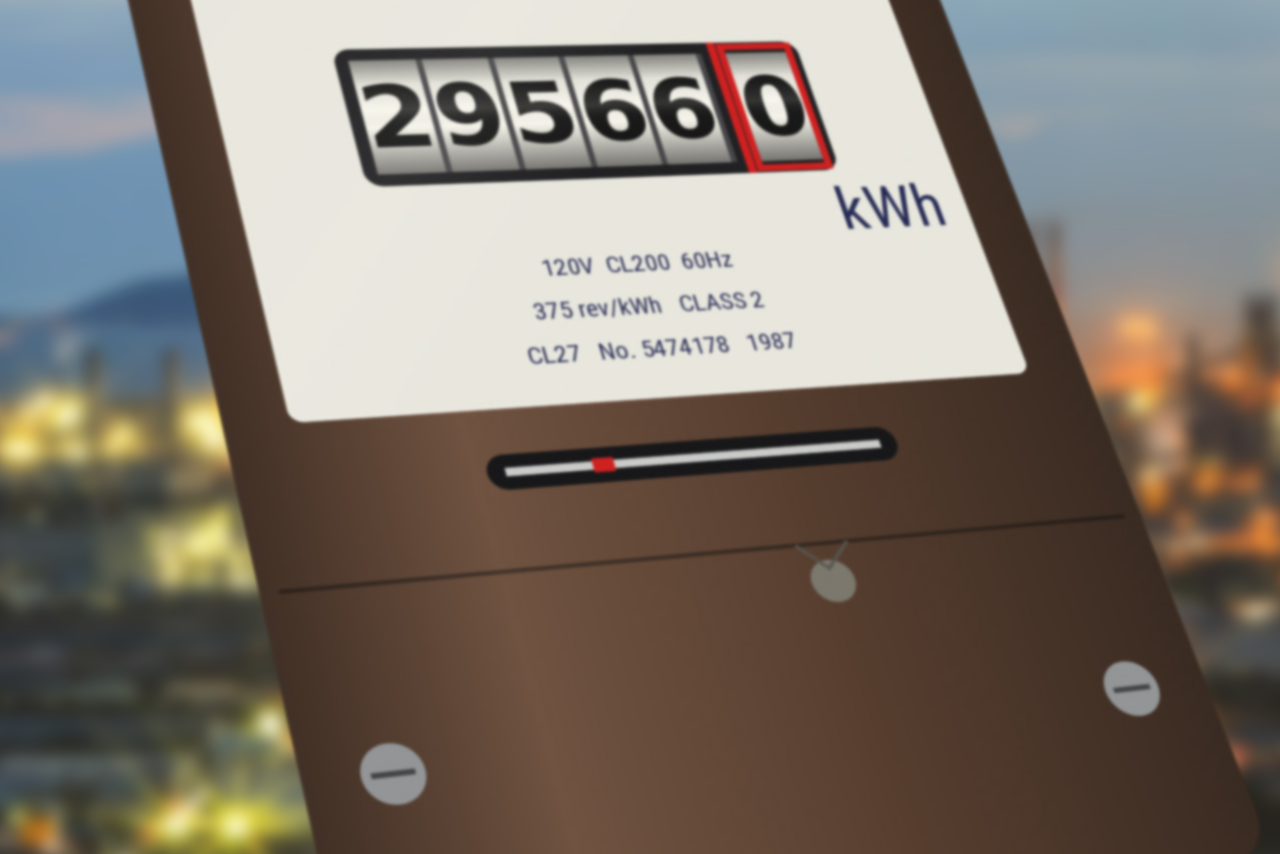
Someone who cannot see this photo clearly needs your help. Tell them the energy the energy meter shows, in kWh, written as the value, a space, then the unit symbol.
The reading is 29566.0 kWh
